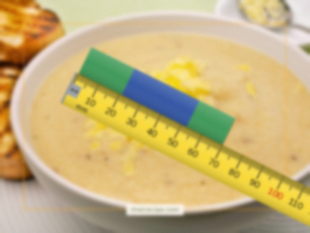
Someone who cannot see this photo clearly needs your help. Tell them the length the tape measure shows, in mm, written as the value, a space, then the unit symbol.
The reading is 70 mm
